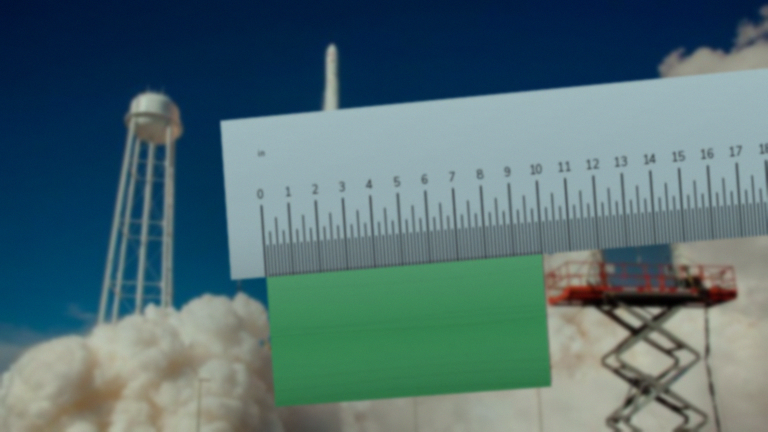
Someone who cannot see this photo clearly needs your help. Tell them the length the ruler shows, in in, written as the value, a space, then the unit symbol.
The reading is 10 in
